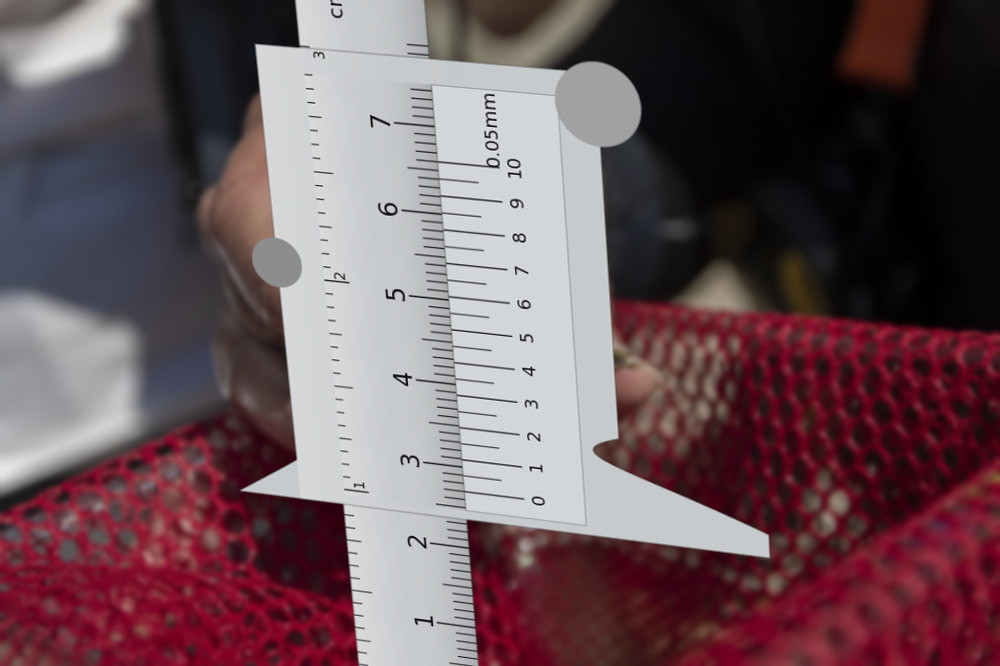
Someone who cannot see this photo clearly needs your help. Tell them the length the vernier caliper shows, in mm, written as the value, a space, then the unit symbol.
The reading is 27.0 mm
